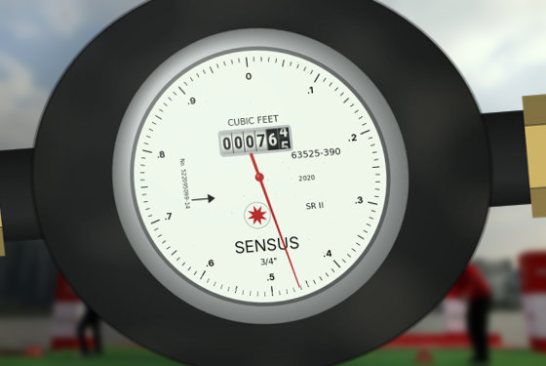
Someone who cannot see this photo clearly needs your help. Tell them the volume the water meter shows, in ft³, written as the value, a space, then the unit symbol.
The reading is 764.46 ft³
